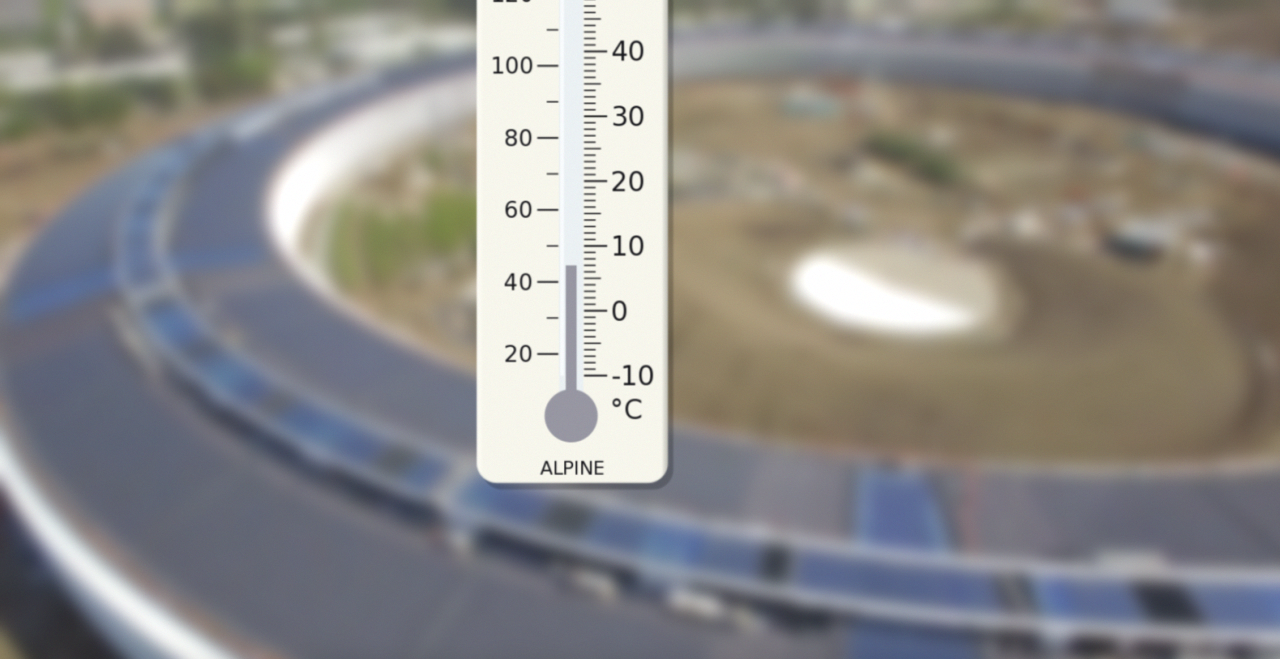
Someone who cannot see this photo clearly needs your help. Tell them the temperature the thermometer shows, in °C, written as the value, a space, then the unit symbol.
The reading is 7 °C
